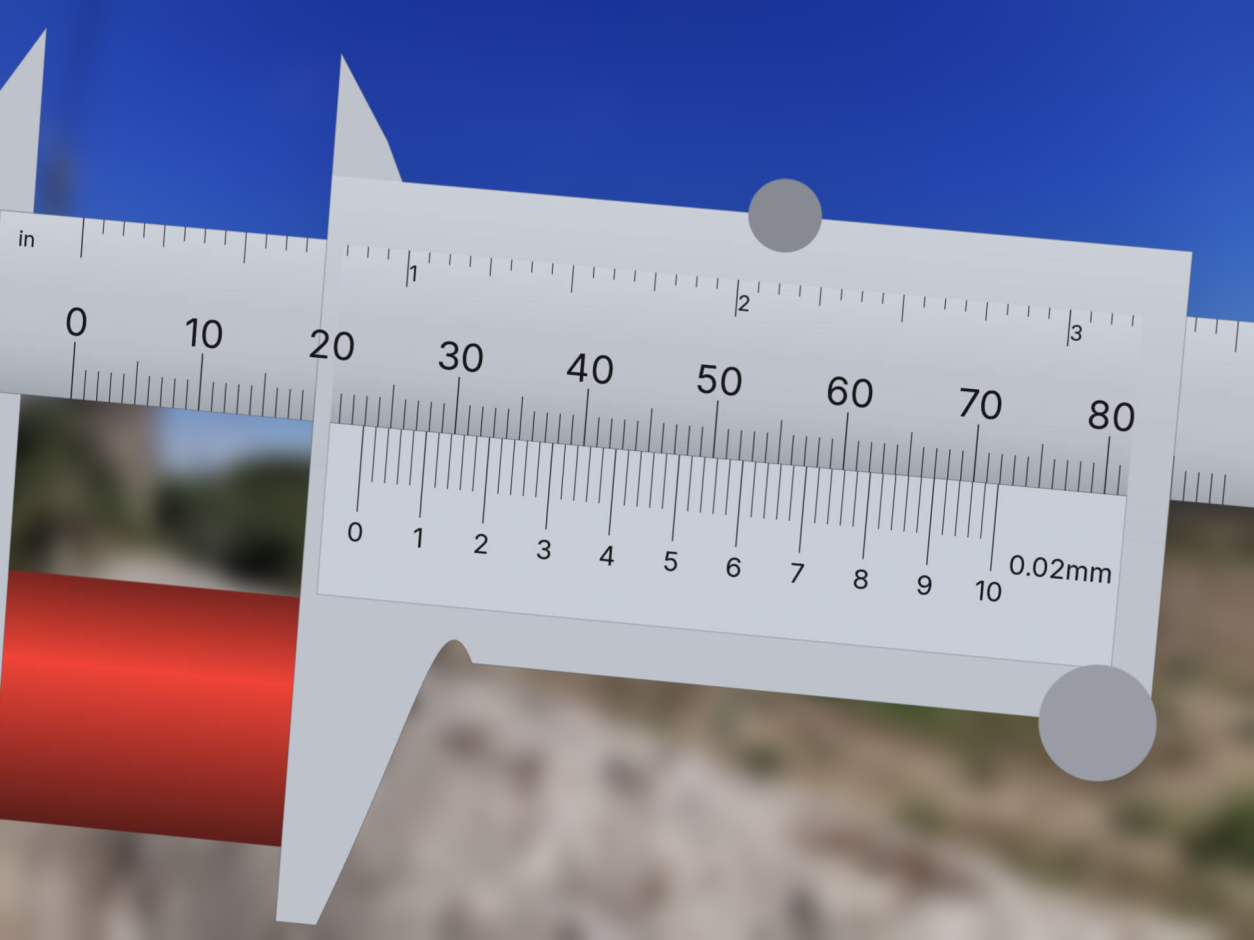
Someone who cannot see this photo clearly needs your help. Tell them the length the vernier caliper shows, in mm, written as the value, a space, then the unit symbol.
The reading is 22.9 mm
